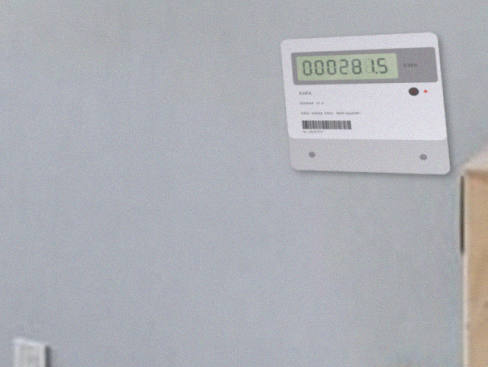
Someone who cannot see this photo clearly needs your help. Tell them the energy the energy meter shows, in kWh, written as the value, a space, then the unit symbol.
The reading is 281.5 kWh
